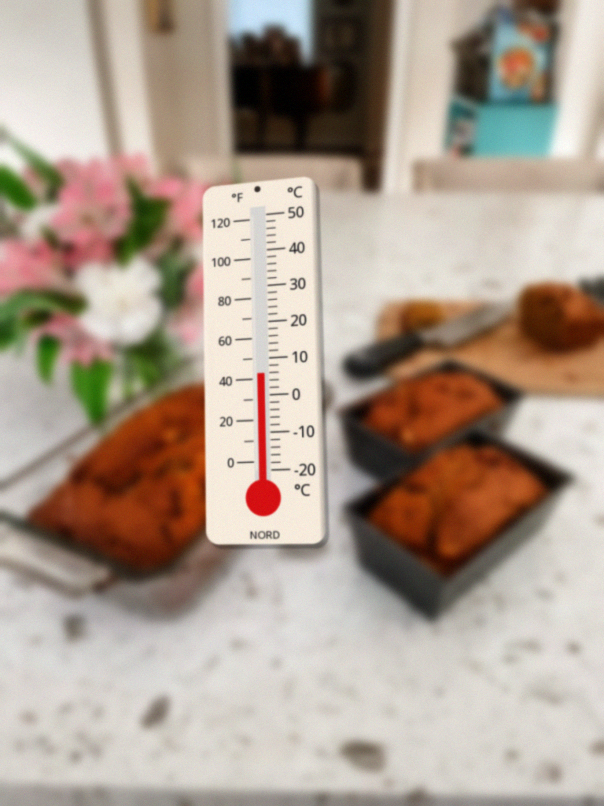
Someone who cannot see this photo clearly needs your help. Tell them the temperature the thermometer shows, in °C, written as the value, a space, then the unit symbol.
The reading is 6 °C
